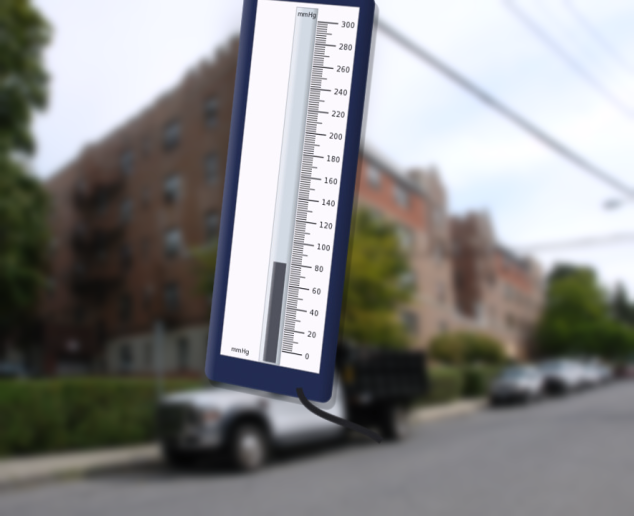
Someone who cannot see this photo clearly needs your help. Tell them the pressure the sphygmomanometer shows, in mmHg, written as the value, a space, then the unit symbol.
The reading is 80 mmHg
